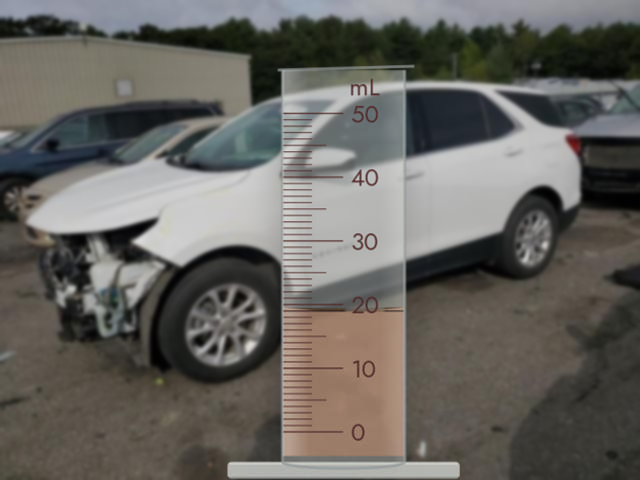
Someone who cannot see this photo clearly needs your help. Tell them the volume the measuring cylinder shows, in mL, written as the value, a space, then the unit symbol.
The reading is 19 mL
